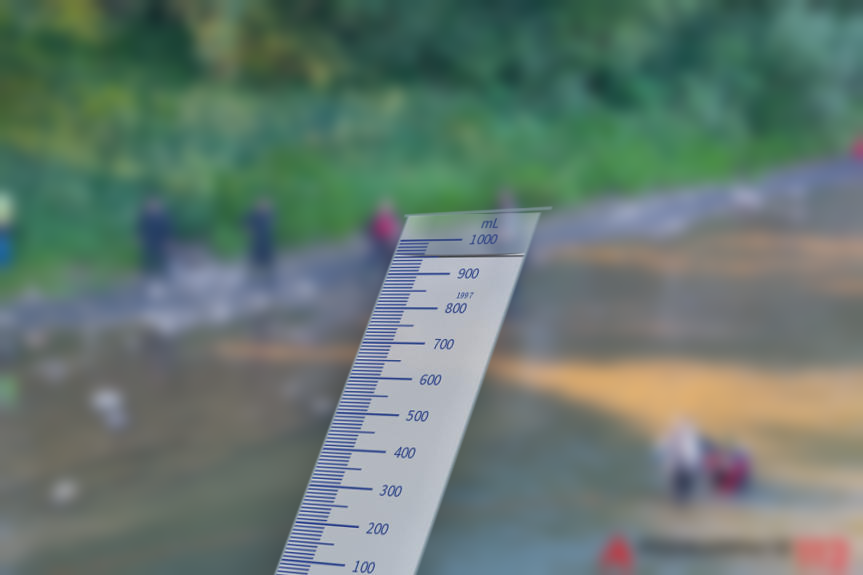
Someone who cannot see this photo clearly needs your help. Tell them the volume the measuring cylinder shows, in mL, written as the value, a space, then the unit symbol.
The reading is 950 mL
